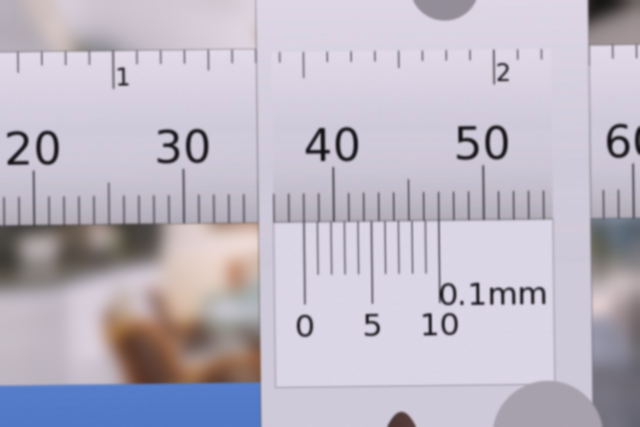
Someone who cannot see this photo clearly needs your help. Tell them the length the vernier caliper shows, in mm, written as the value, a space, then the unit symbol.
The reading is 38.0 mm
